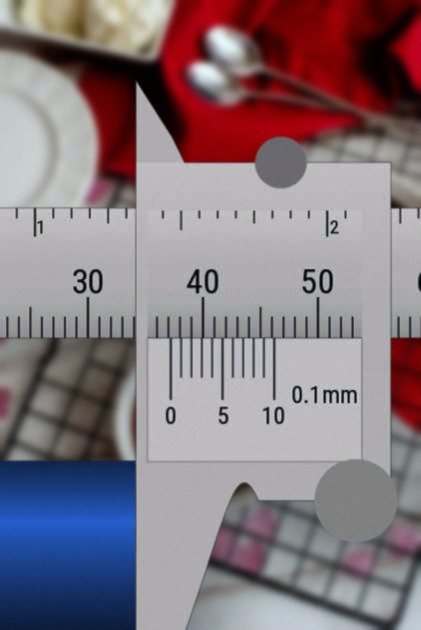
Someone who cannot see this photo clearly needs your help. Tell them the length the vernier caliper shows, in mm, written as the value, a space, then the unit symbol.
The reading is 37.2 mm
